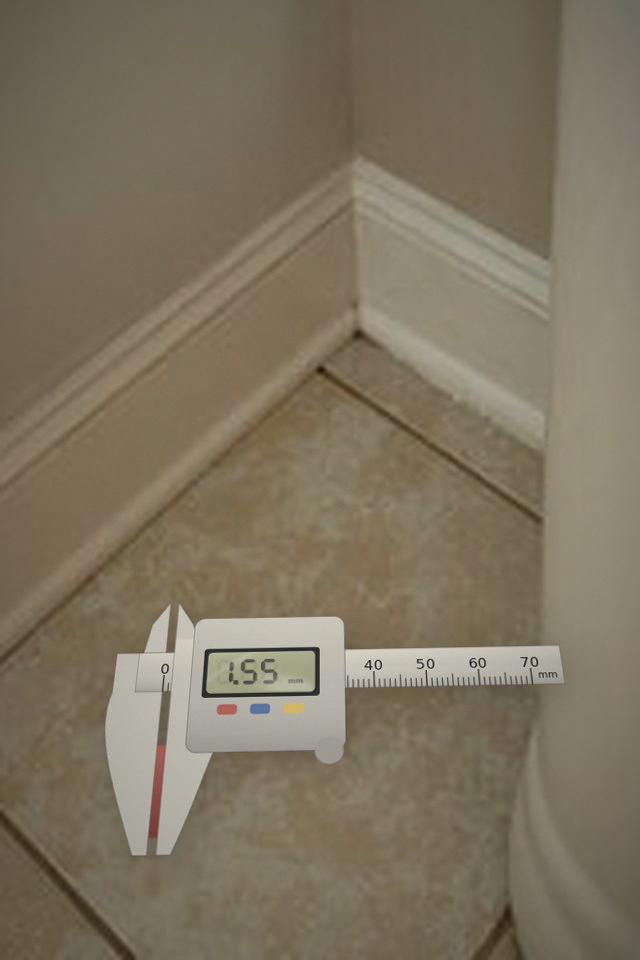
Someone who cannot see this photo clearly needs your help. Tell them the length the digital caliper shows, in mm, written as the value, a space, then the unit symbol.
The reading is 1.55 mm
